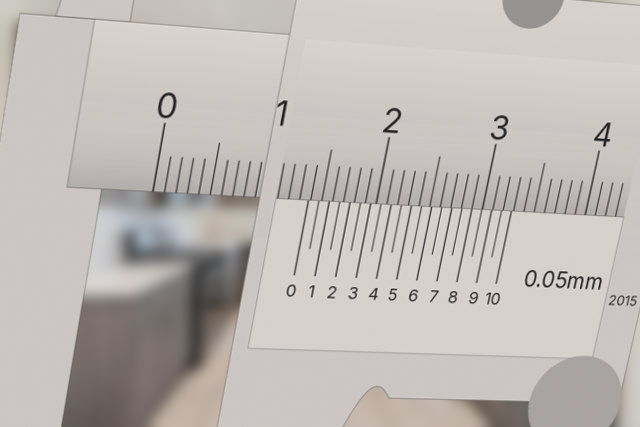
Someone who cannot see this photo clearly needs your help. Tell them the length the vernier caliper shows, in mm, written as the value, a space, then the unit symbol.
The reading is 13.8 mm
